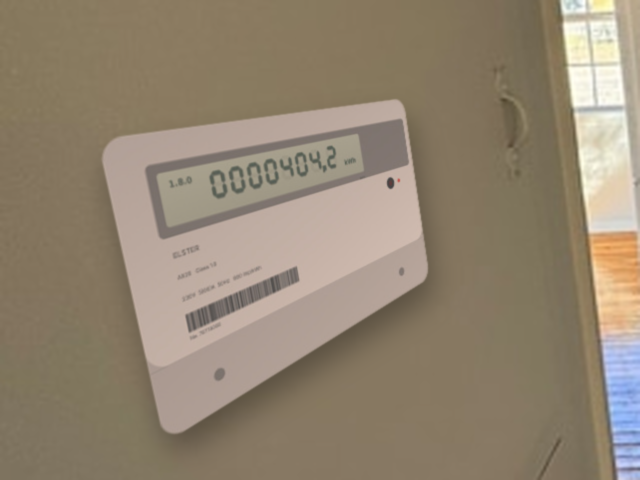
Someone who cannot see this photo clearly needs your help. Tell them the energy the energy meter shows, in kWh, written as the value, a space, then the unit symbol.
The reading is 404.2 kWh
